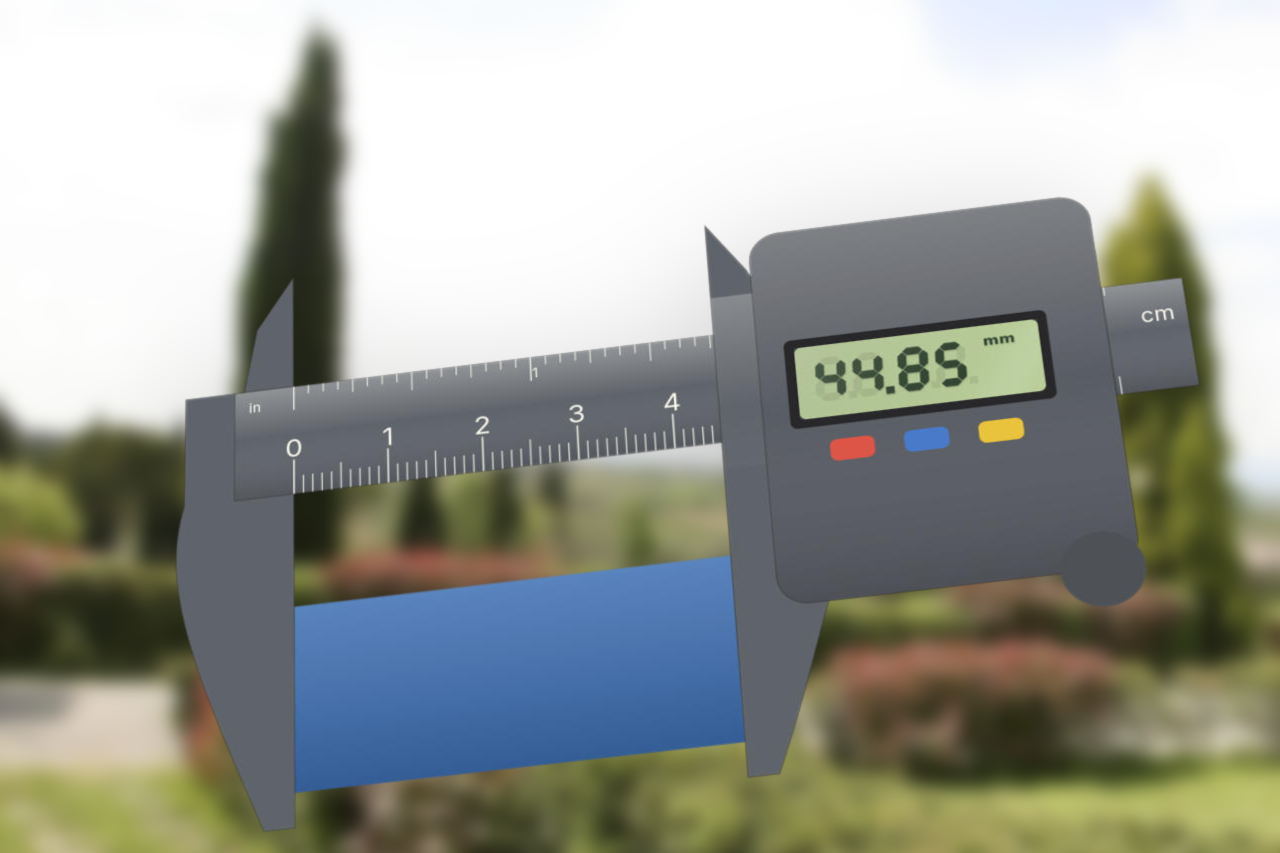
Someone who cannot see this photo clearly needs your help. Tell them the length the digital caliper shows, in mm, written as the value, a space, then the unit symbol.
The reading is 44.85 mm
